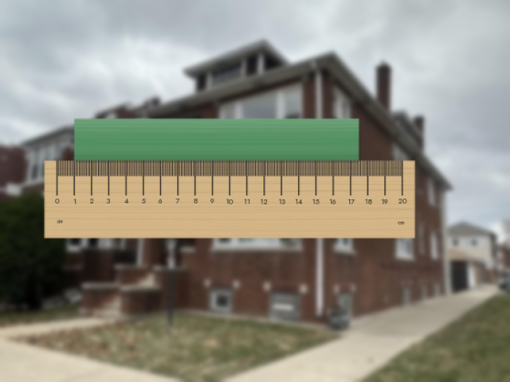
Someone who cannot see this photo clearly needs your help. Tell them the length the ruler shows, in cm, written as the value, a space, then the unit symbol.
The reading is 16.5 cm
